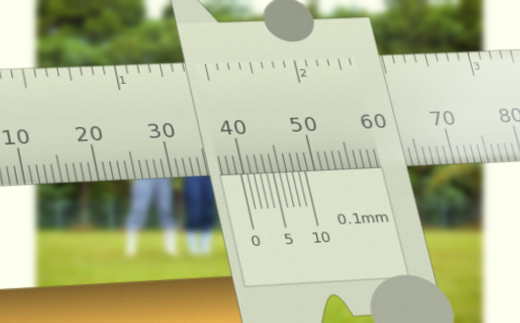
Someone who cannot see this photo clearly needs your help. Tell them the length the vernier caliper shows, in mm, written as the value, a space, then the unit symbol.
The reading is 39.6 mm
